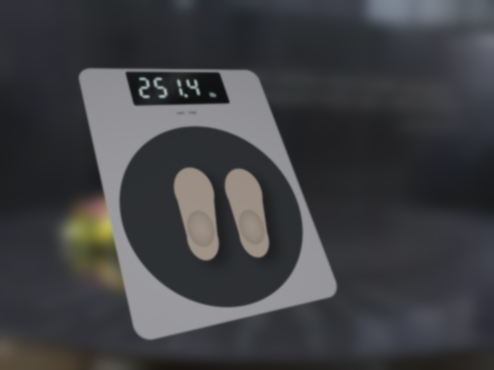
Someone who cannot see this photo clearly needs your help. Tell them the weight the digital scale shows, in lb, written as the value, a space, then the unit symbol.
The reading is 251.4 lb
